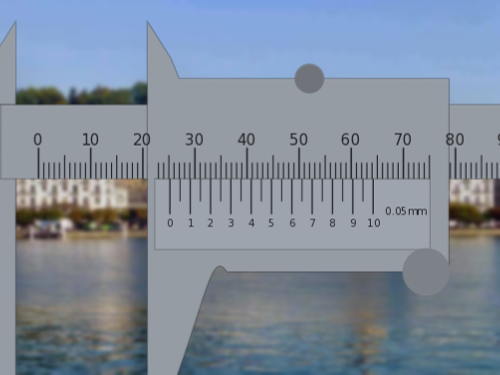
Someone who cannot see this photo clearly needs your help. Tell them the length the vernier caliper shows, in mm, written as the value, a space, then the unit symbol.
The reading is 25.2 mm
